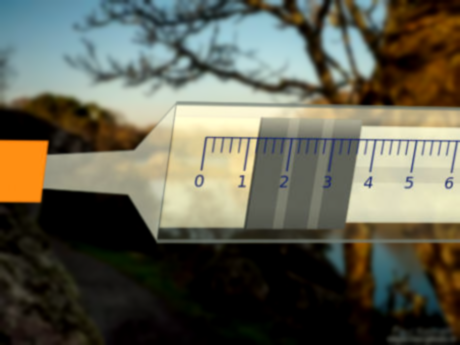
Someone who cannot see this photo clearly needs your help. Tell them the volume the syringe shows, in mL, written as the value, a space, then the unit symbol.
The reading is 1.2 mL
